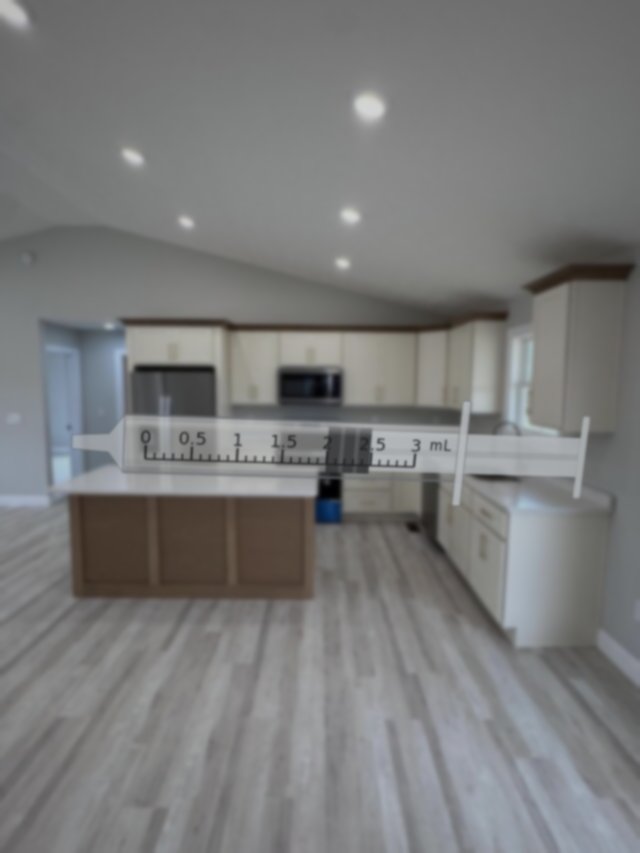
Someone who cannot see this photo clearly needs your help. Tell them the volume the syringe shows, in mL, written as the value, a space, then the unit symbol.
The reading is 2 mL
